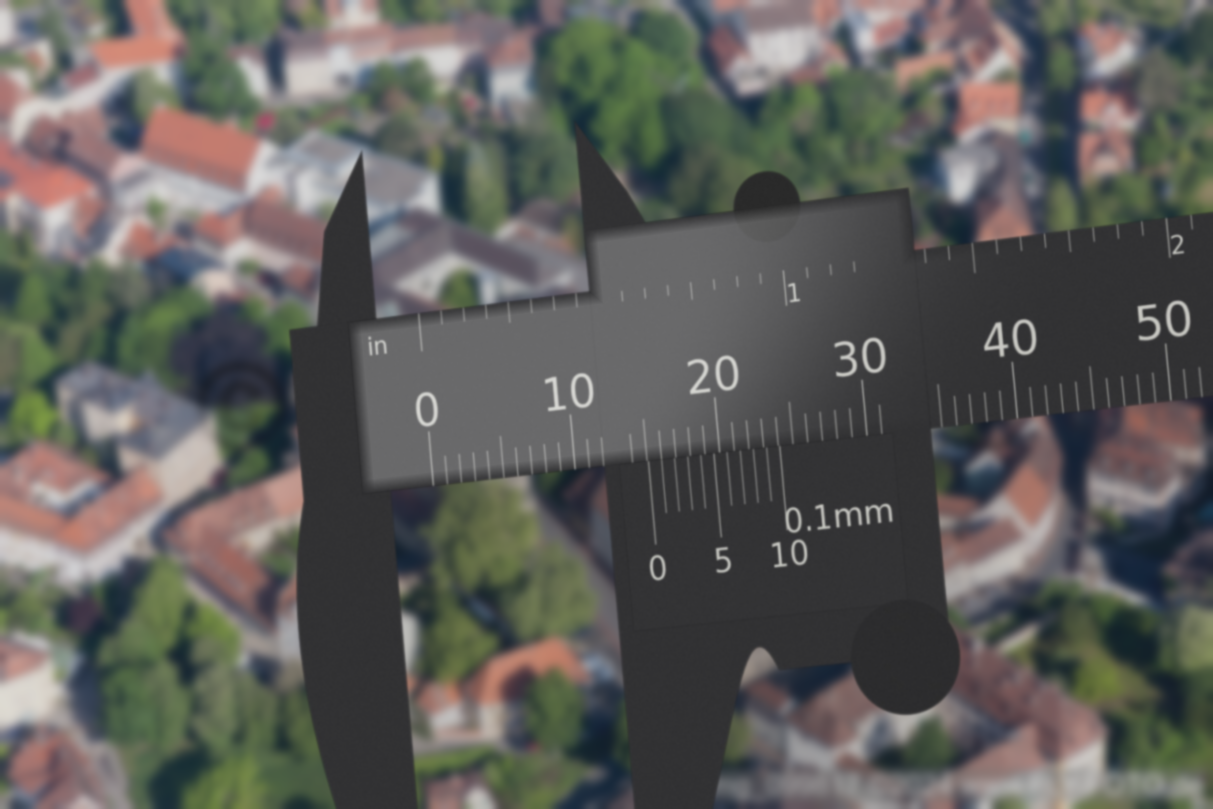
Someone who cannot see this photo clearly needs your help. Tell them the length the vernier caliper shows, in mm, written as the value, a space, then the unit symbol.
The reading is 15.1 mm
